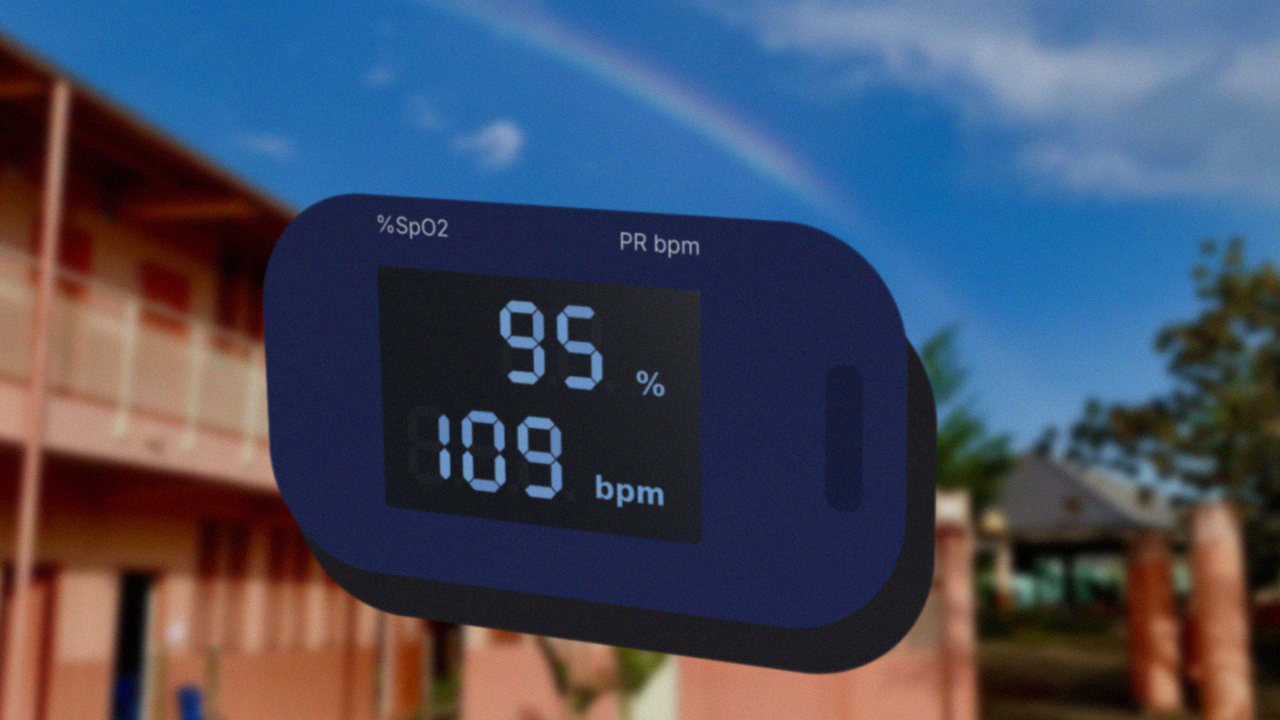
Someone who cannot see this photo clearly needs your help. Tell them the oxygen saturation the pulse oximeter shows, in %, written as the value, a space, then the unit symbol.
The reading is 95 %
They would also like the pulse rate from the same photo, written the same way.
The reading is 109 bpm
